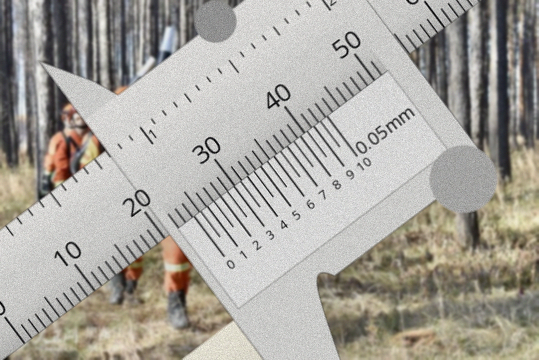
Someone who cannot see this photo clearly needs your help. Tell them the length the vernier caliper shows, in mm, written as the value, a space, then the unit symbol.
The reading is 24.2 mm
